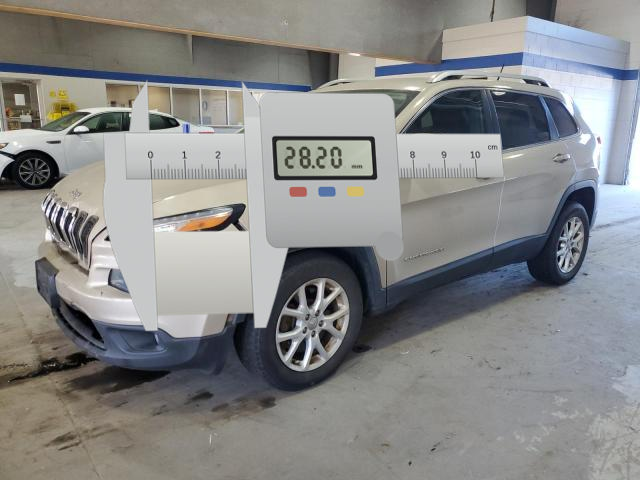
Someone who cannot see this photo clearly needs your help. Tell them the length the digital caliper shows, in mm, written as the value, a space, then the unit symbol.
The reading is 28.20 mm
